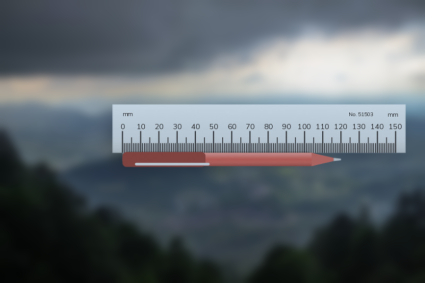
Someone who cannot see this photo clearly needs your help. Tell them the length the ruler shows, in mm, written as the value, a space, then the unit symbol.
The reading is 120 mm
